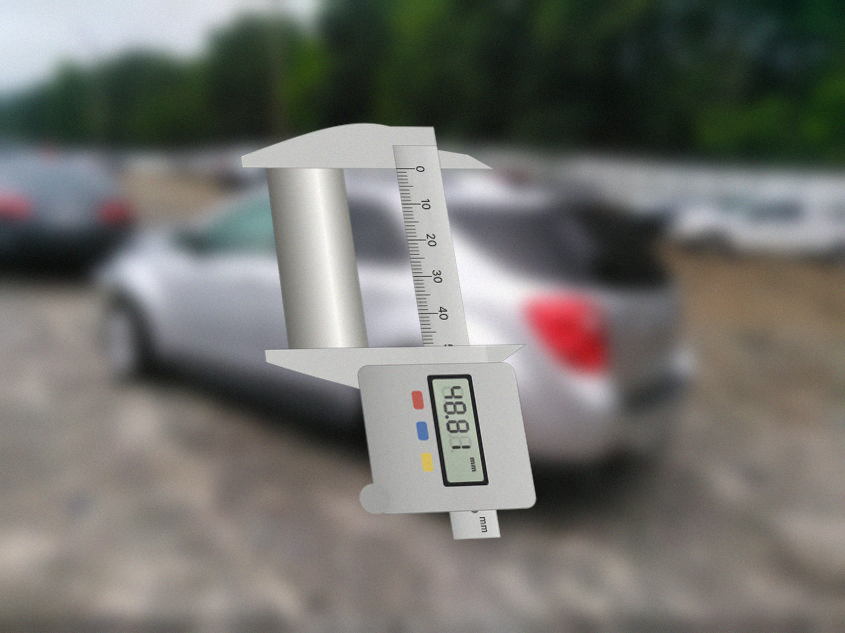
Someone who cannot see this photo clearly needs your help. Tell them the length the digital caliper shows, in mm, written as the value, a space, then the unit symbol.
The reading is 48.81 mm
